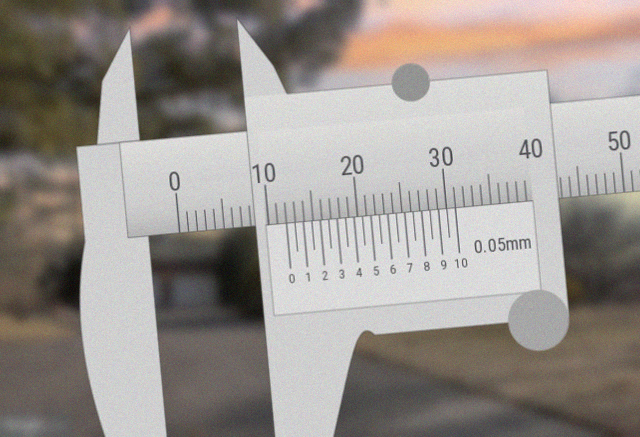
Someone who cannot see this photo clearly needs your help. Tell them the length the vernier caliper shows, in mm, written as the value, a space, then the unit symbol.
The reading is 12.0 mm
